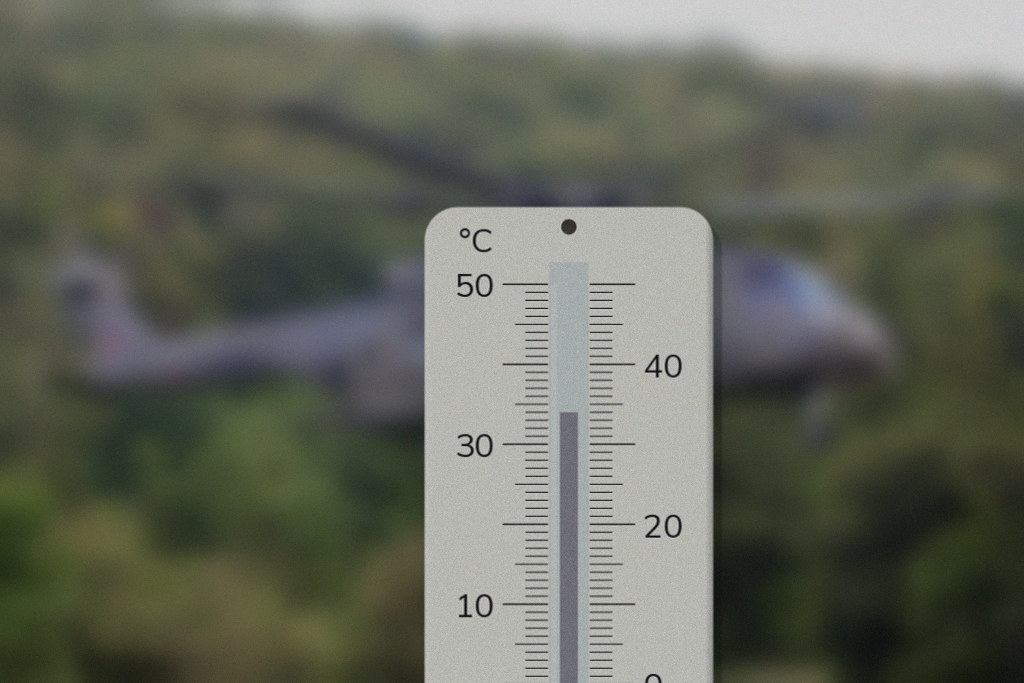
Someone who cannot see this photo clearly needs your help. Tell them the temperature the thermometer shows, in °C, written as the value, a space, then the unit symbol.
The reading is 34 °C
